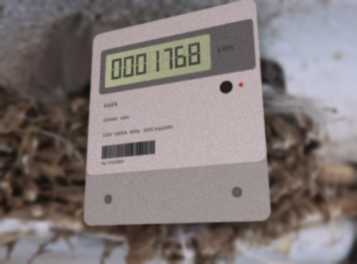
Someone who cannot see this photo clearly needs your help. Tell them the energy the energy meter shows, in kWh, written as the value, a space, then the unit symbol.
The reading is 1768 kWh
